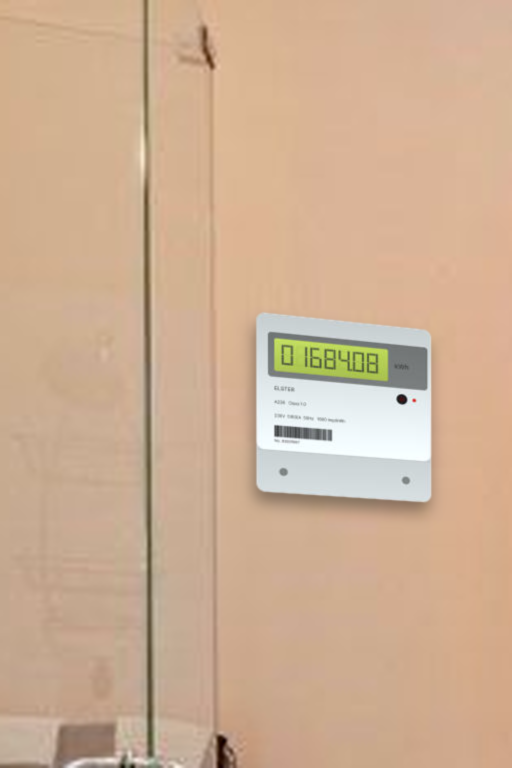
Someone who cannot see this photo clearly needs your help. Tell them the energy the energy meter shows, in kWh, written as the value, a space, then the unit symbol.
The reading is 1684.08 kWh
